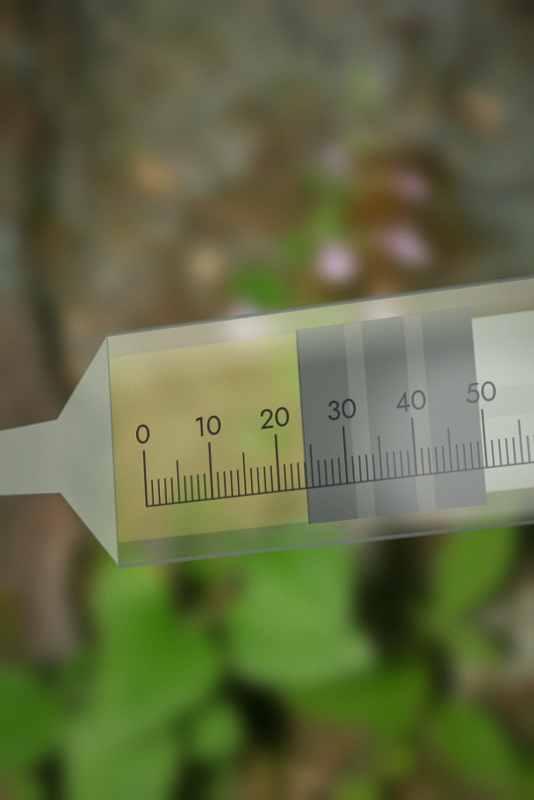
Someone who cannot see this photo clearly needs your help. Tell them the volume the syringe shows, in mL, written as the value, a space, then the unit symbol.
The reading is 24 mL
